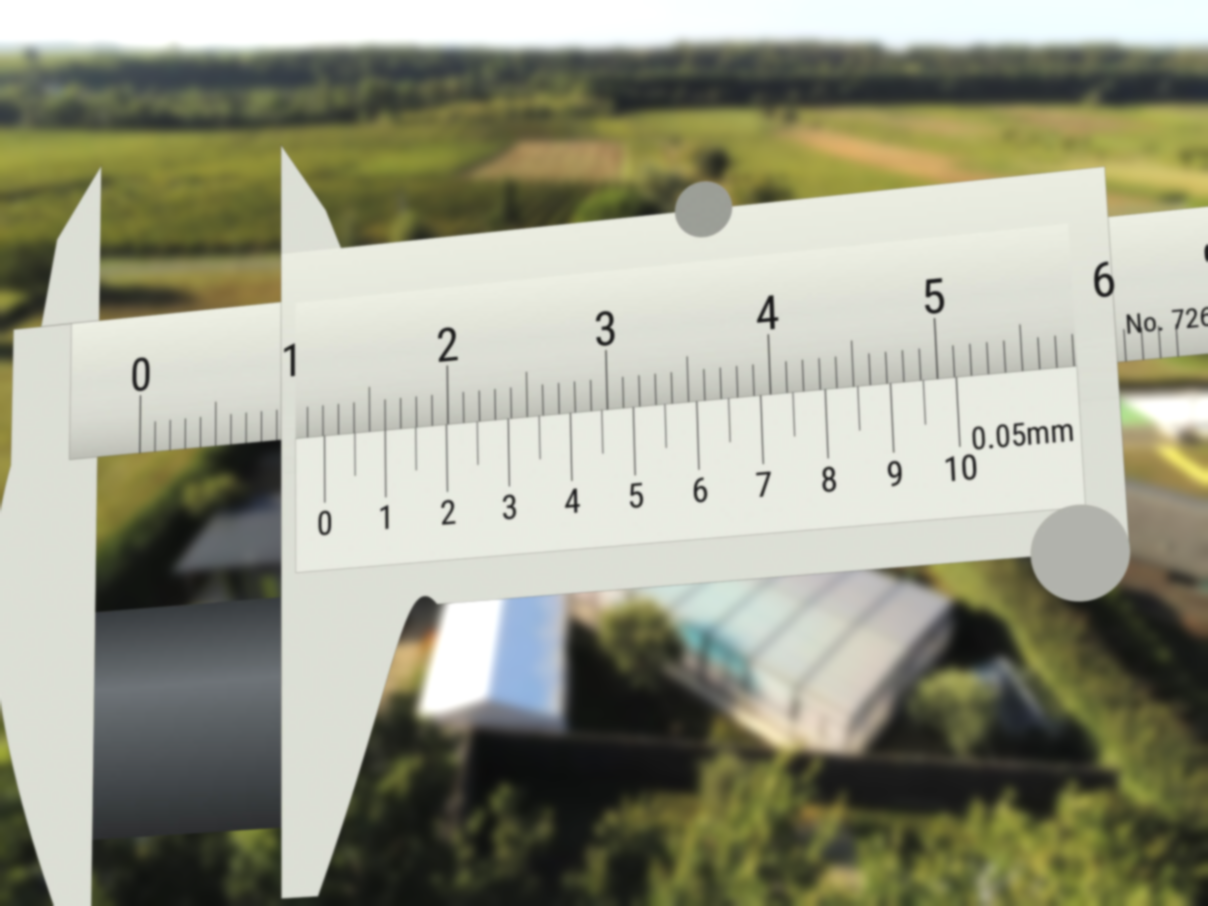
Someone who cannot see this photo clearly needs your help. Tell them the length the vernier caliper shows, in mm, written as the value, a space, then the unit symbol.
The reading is 12.1 mm
